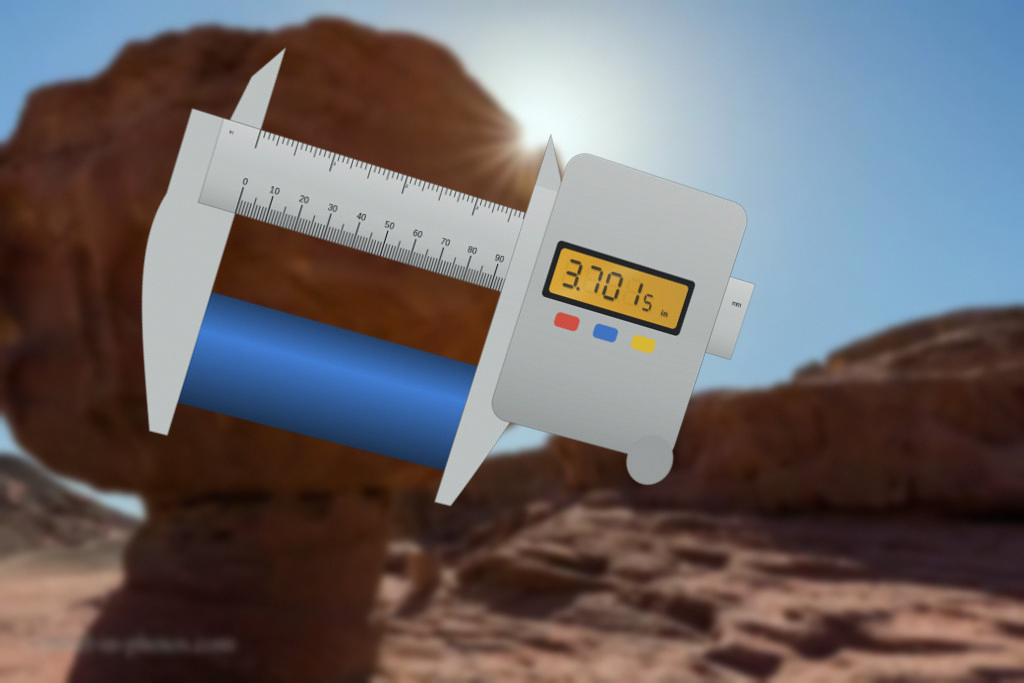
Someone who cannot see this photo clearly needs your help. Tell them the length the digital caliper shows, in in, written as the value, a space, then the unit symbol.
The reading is 3.7015 in
